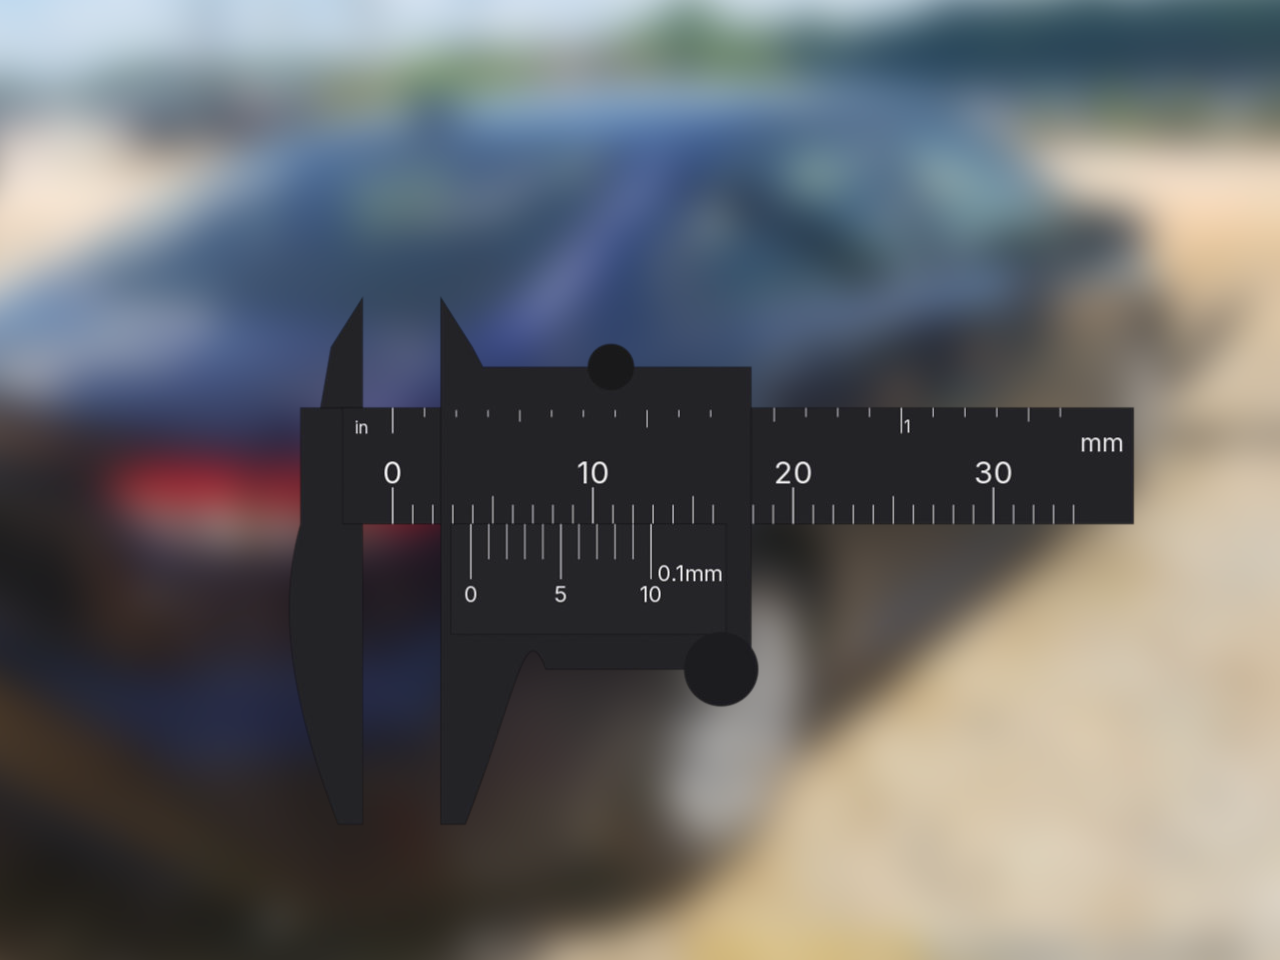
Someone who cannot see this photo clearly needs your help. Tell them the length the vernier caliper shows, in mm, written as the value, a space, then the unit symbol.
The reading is 3.9 mm
